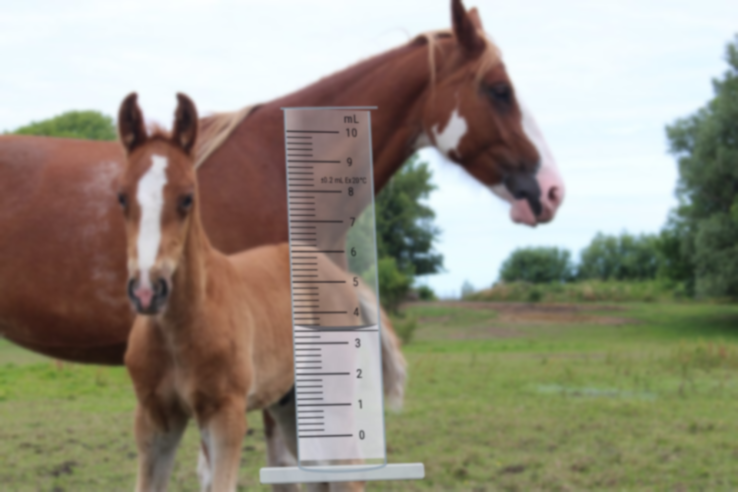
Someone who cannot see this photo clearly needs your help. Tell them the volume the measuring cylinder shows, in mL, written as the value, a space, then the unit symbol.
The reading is 3.4 mL
